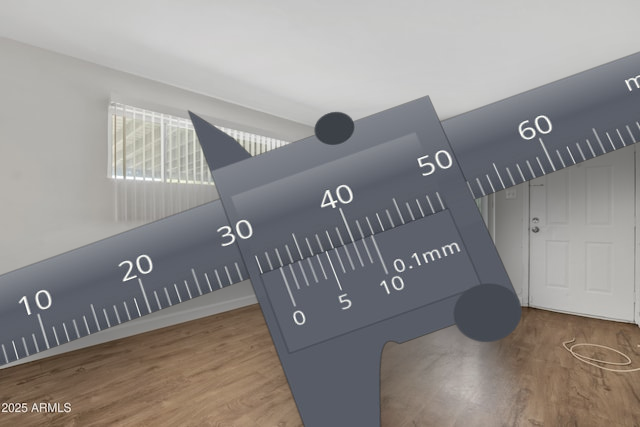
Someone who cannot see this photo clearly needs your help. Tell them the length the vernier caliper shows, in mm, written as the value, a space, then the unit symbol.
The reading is 32.8 mm
